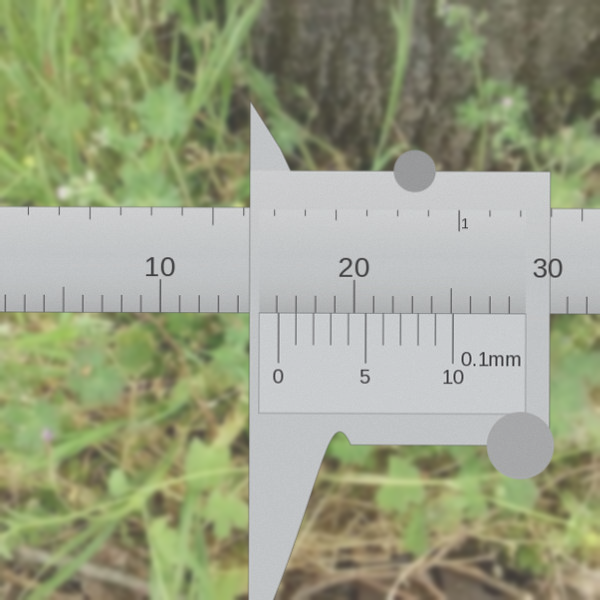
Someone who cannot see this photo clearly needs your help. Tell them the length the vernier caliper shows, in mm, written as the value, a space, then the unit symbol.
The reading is 16.1 mm
